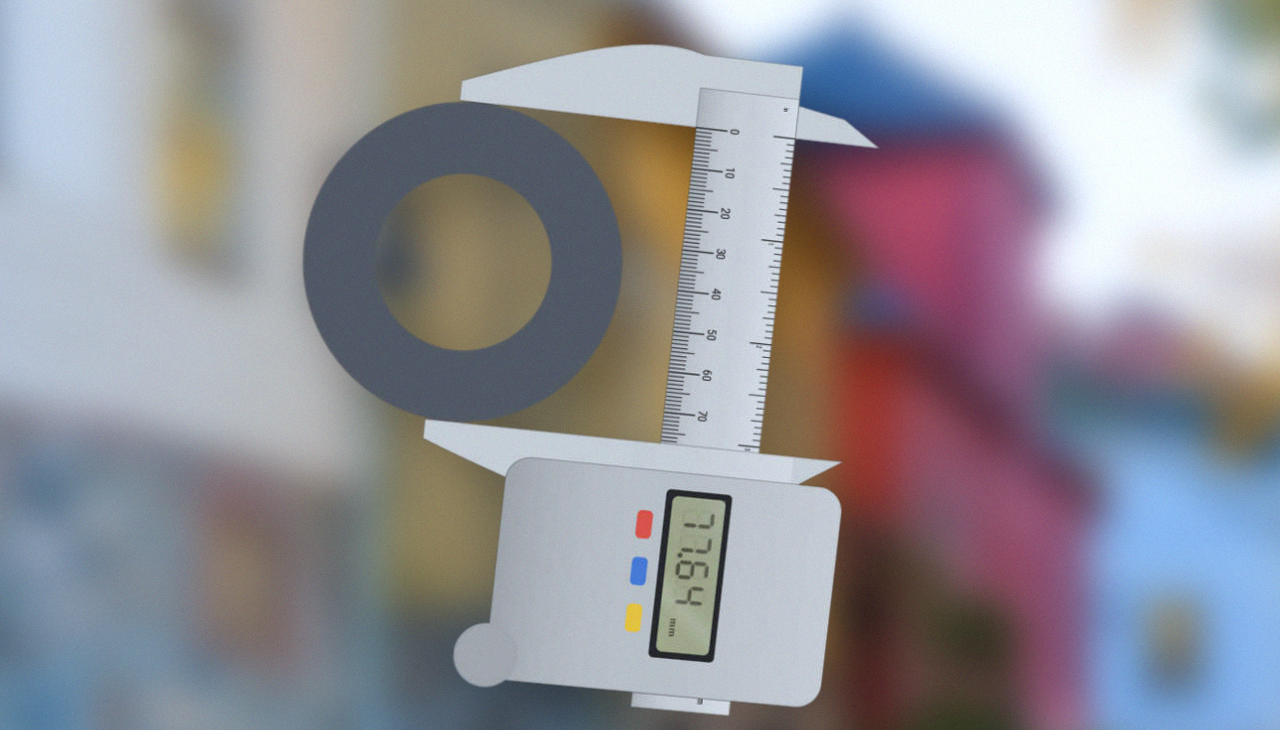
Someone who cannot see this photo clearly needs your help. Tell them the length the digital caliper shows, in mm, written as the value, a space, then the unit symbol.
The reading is 77.64 mm
